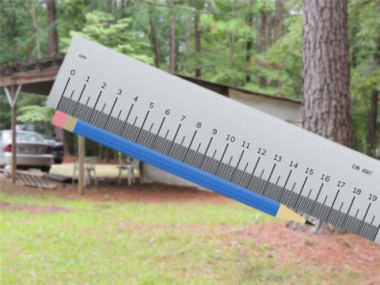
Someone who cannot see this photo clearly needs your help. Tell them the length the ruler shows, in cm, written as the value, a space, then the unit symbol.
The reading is 16.5 cm
